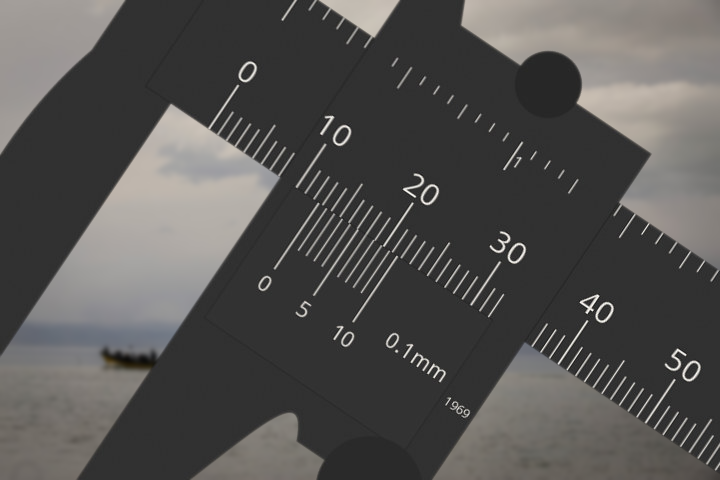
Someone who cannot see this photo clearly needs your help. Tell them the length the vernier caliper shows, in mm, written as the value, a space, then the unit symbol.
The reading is 12.6 mm
